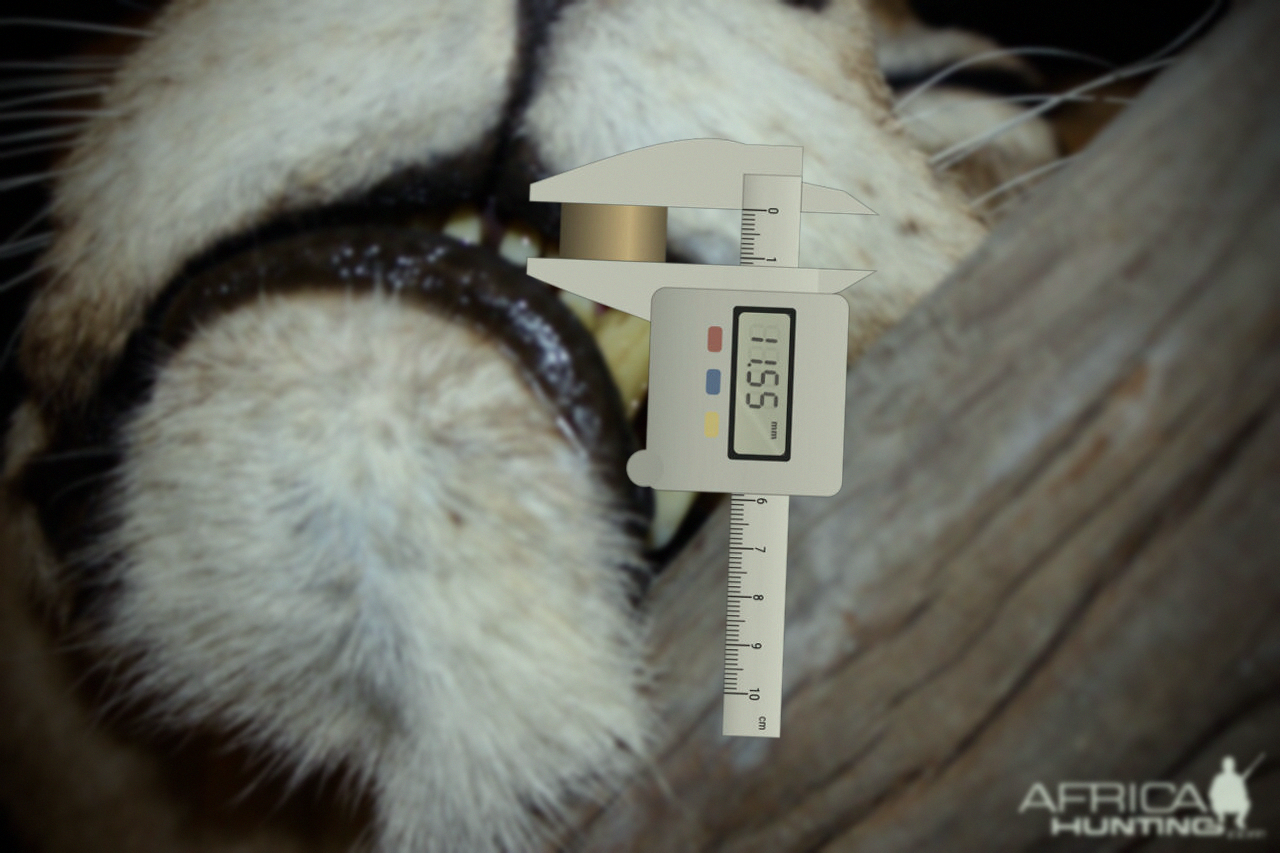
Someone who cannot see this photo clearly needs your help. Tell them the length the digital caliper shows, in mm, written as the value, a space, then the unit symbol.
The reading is 11.55 mm
